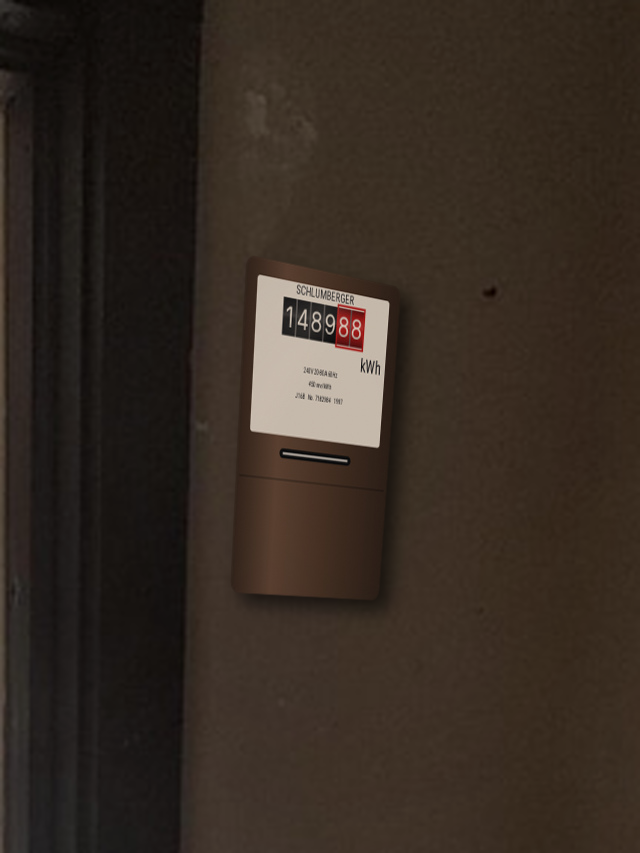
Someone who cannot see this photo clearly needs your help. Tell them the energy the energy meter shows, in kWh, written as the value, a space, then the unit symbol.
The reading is 1489.88 kWh
